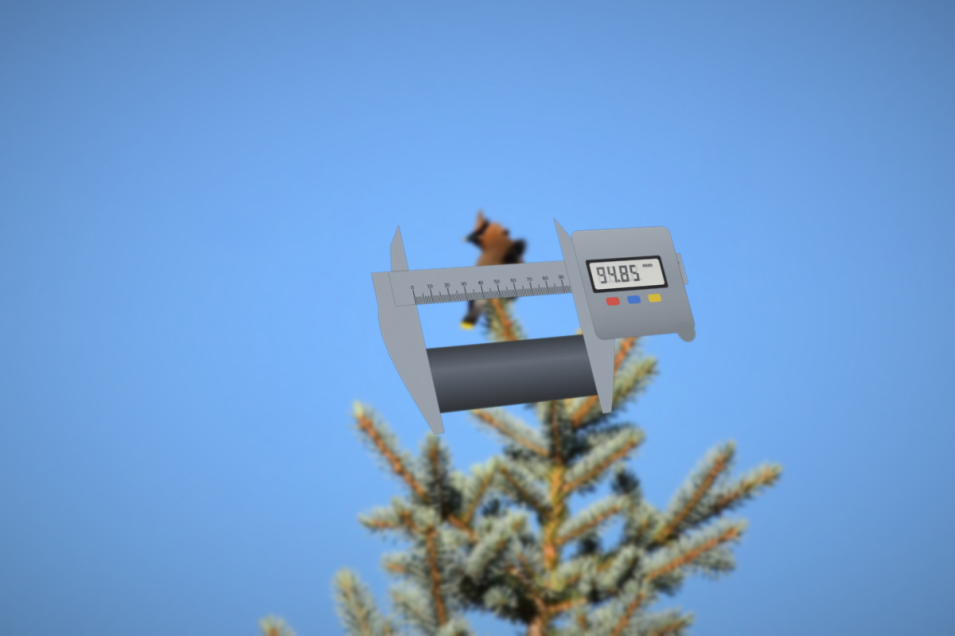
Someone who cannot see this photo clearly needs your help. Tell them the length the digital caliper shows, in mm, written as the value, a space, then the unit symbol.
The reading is 94.85 mm
